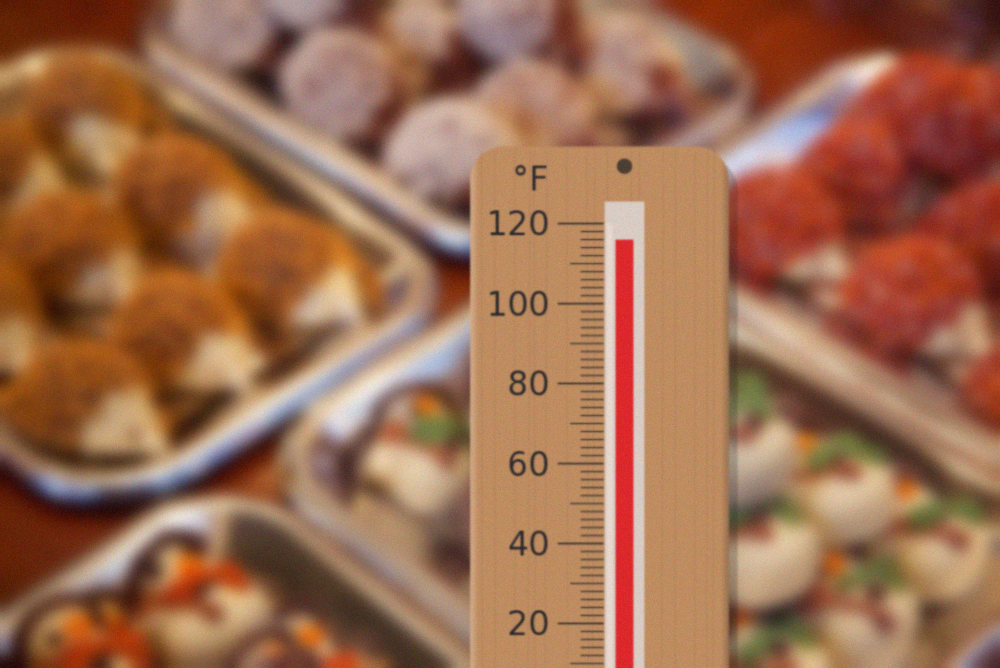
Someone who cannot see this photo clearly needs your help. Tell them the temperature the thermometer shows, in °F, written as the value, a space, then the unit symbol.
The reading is 116 °F
